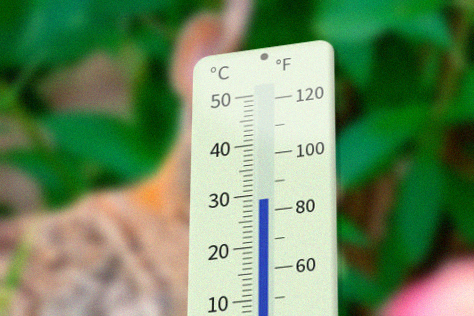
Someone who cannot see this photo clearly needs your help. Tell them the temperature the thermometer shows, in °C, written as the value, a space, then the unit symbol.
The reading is 29 °C
